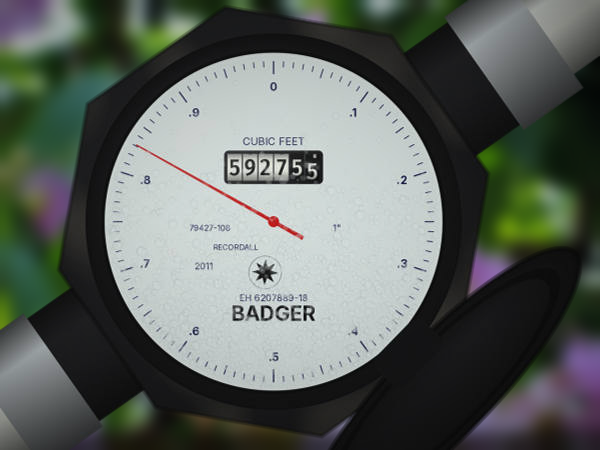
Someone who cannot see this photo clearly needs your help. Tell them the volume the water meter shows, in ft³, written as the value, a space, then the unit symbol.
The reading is 592754.83 ft³
